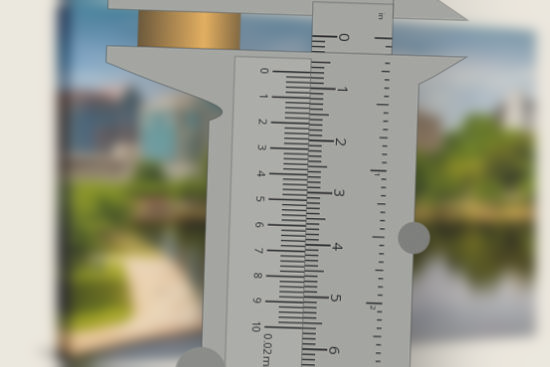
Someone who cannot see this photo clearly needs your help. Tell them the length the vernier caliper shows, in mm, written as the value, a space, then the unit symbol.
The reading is 7.0 mm
